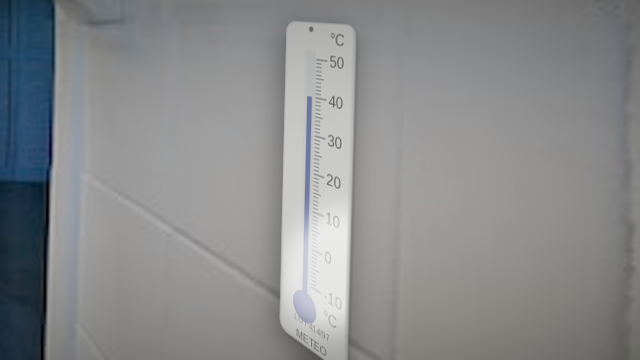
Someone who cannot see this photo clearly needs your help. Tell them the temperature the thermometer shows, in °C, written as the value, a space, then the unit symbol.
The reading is 40 °C
